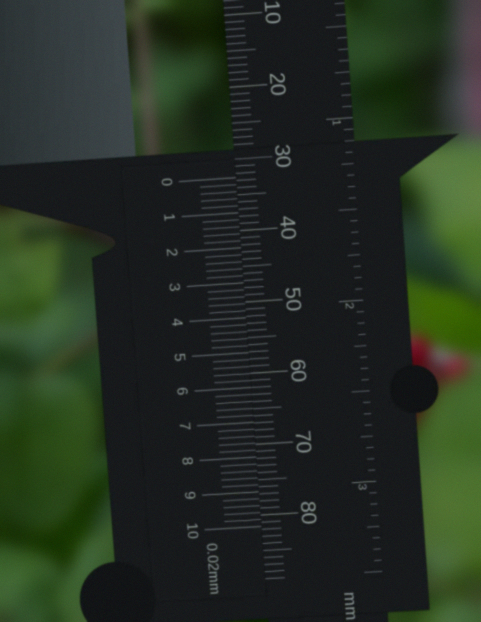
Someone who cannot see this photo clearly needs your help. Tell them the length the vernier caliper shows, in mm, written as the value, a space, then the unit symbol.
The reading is 32.6 mm
